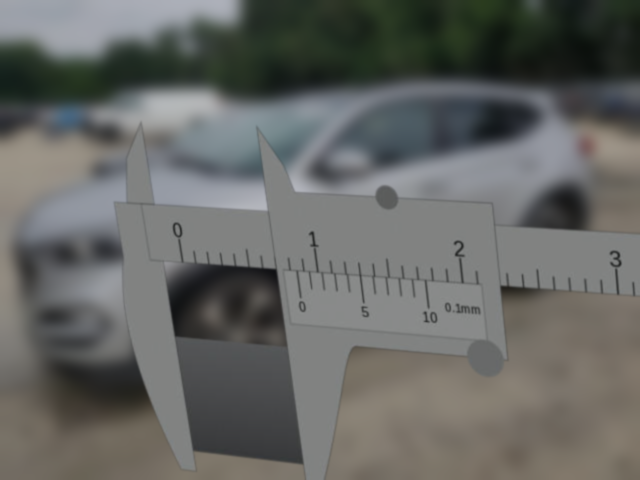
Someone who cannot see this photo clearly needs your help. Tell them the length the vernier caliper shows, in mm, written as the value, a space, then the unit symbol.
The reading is 8.5 mm
